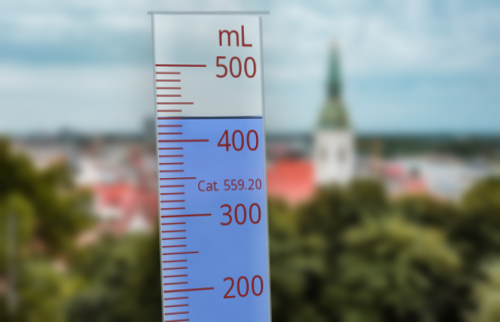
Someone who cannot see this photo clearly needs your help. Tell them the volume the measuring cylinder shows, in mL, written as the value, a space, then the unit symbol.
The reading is 430 mL
